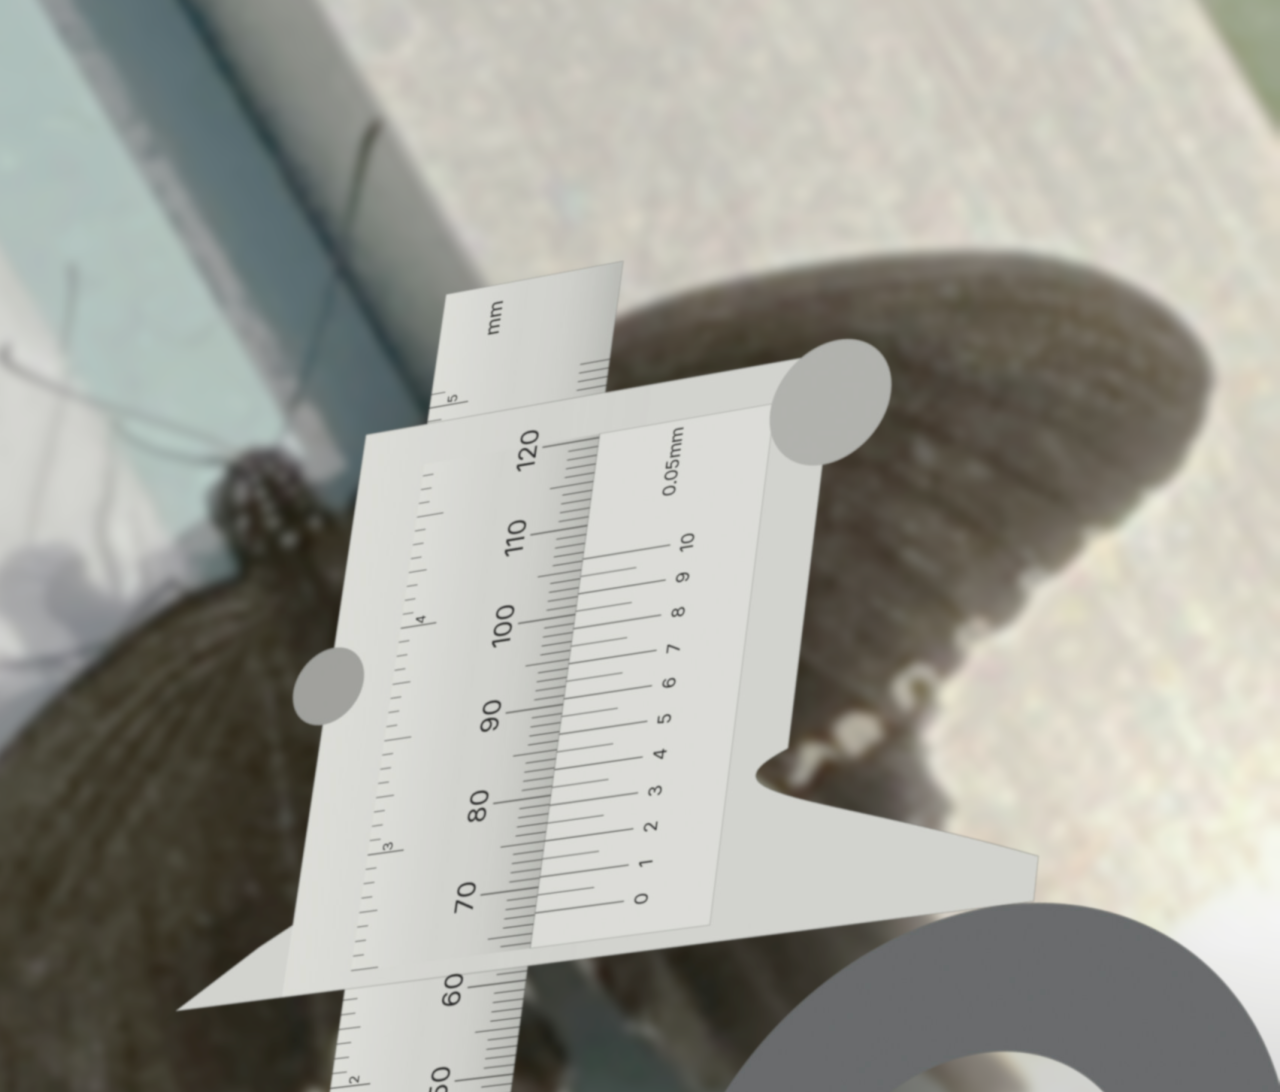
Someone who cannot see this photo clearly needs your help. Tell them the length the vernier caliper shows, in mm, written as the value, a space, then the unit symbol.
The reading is 67.2 mm
